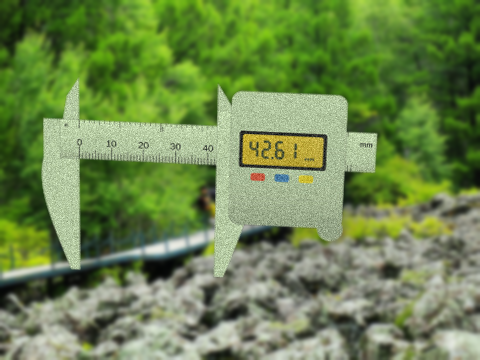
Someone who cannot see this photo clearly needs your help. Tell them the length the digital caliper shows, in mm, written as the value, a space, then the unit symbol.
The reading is 42.61 mm
